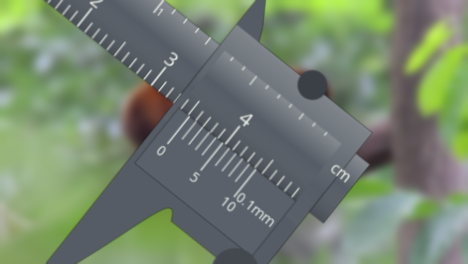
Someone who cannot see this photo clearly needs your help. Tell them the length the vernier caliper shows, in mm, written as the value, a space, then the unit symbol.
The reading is 35.2 mm
